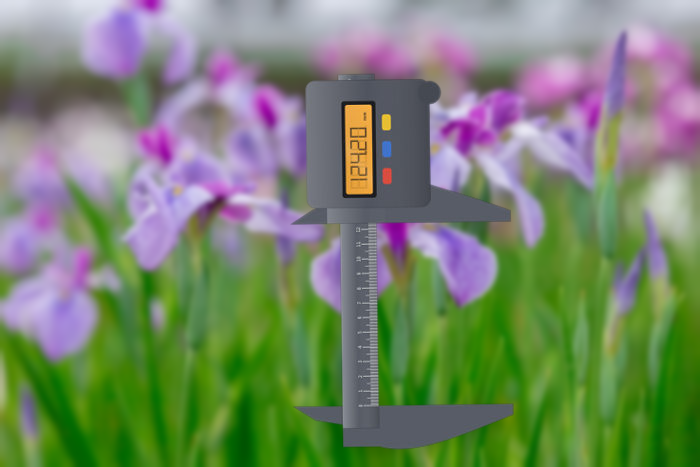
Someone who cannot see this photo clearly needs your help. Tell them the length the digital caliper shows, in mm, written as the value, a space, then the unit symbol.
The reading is 124.20 mm
